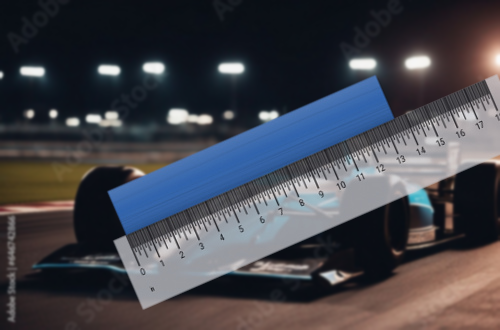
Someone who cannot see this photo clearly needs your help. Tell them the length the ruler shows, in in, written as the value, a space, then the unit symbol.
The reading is 13.5 in
